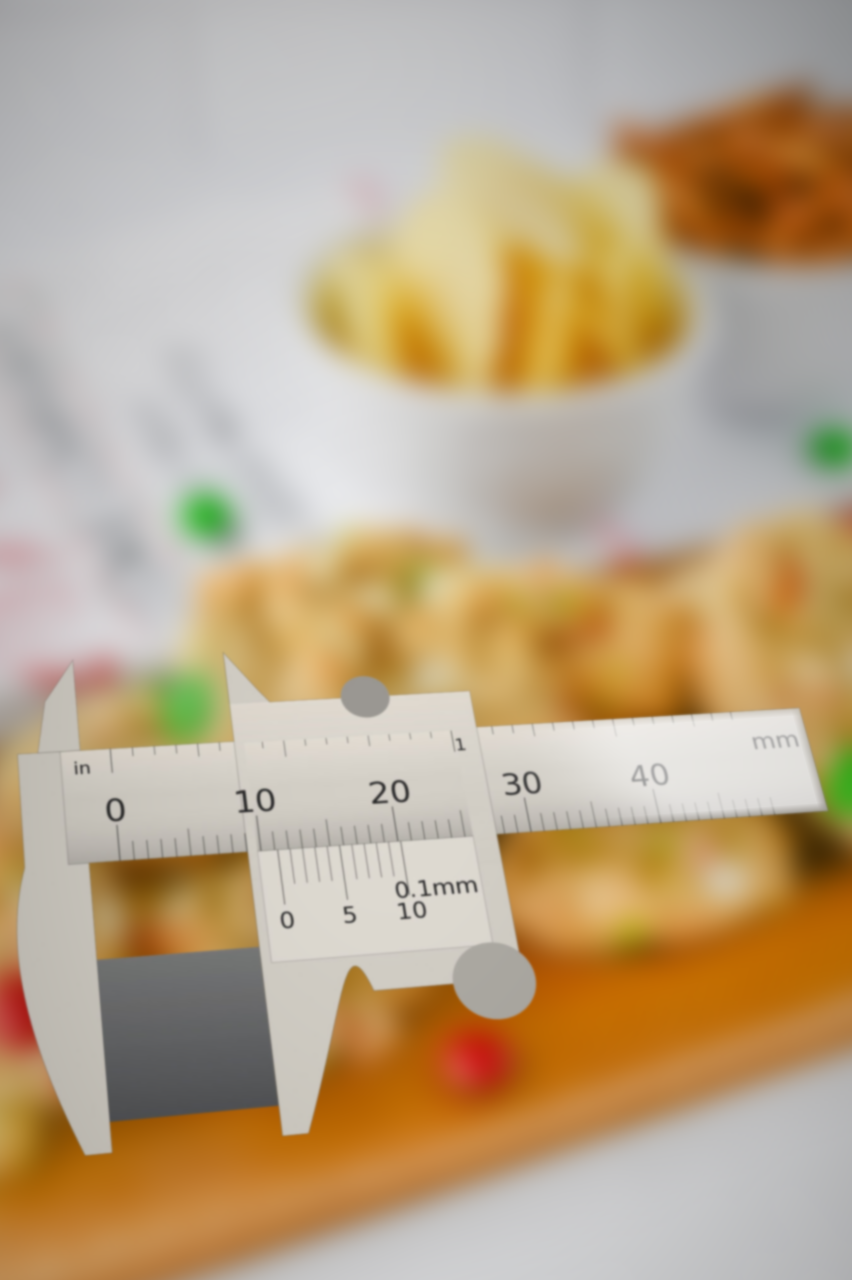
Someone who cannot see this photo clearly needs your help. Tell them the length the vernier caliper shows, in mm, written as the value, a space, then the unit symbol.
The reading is 11.2 mm
